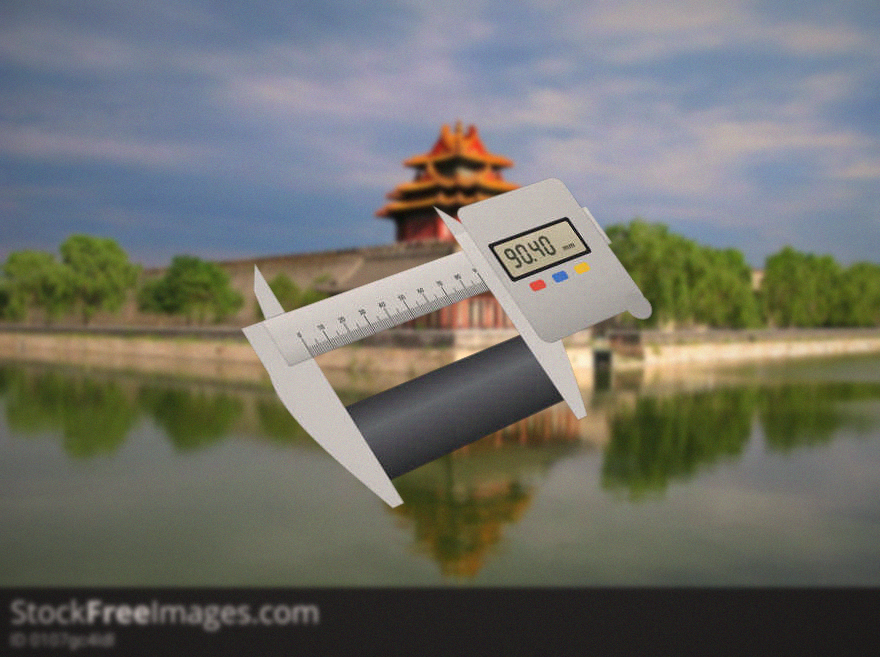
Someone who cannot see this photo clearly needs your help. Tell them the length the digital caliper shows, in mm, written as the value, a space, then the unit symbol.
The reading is 90.40 mm
